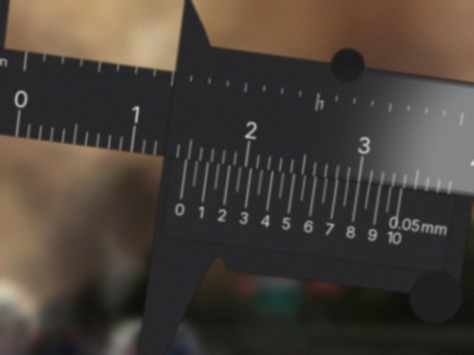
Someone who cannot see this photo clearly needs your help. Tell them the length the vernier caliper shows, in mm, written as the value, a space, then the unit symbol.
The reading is 14.8 mm
